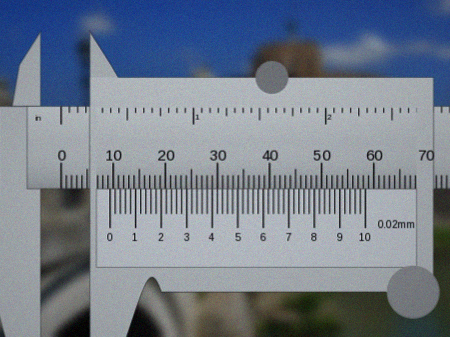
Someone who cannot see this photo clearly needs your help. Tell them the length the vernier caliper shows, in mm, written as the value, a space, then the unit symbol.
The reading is 9.4 mm
